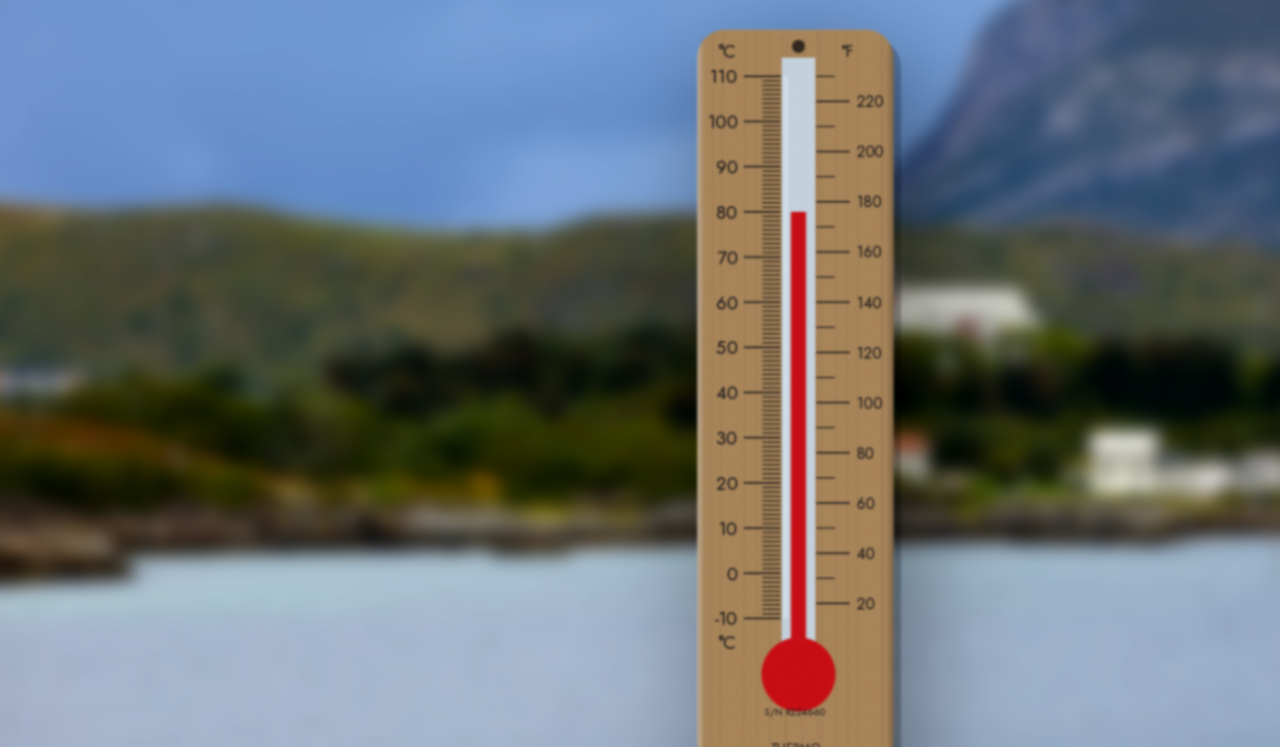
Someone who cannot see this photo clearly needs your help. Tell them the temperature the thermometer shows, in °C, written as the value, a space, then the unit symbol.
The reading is 80 °C
